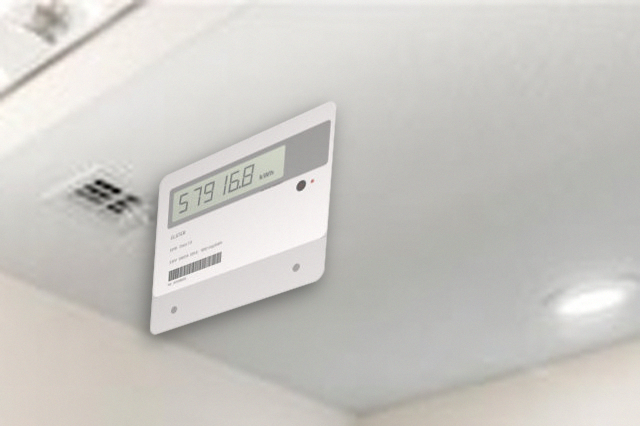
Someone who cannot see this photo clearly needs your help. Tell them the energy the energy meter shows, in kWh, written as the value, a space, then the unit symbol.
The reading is 57916.8 kWh
